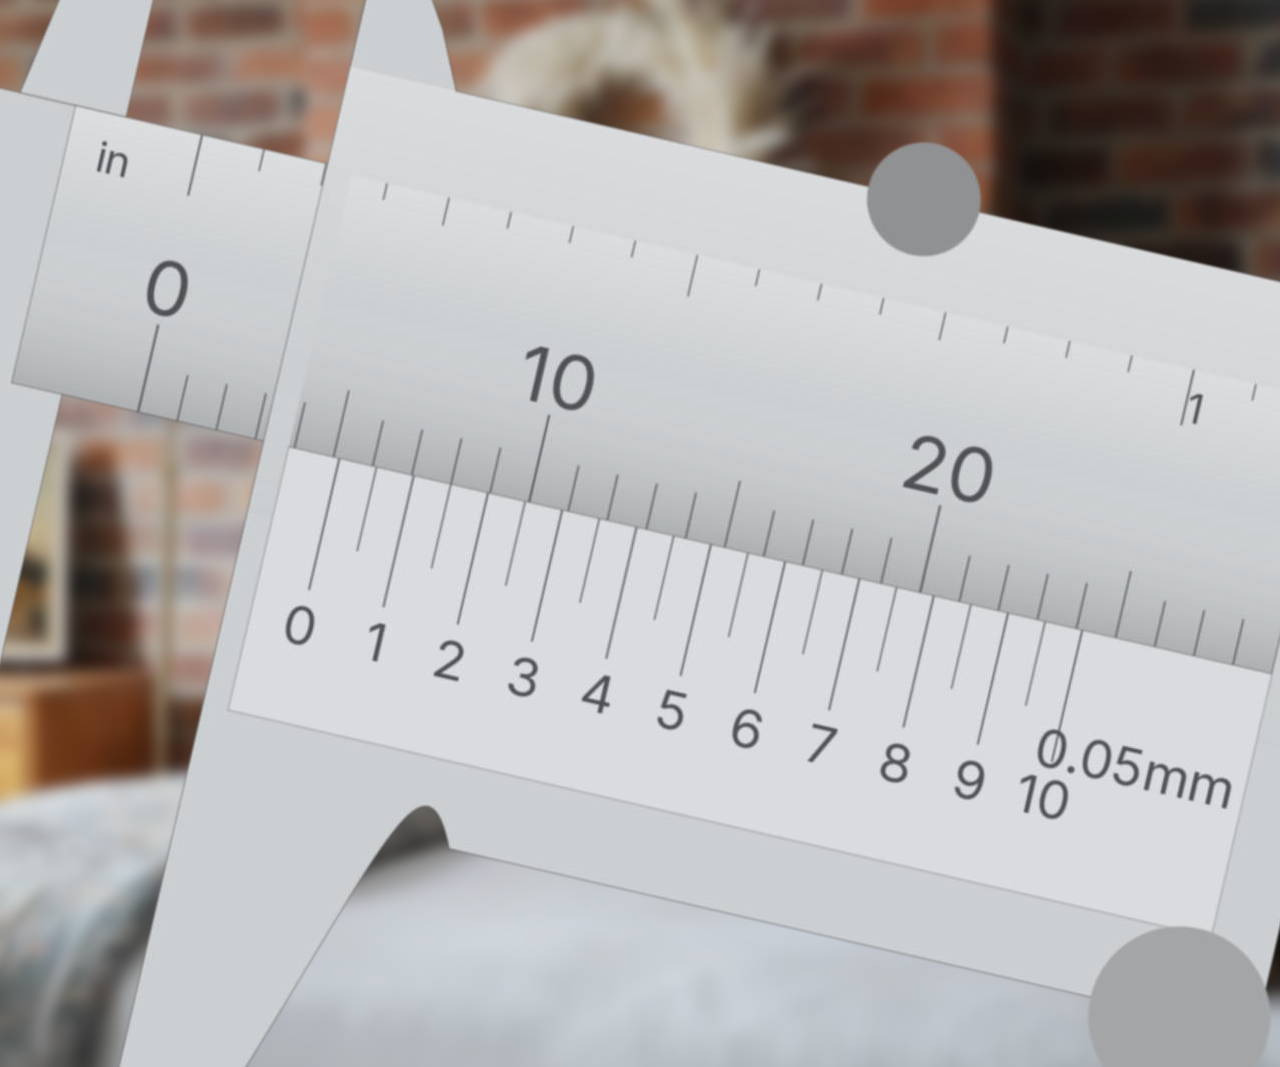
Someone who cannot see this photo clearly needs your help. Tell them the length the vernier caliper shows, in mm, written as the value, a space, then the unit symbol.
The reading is 5.15 mm
